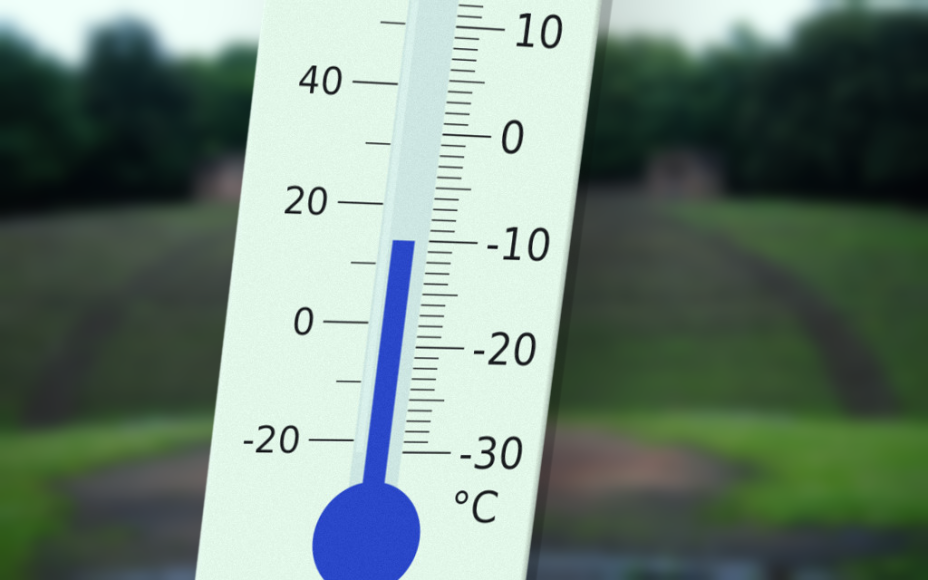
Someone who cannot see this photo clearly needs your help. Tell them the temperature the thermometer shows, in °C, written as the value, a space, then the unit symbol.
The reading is -10 °C
